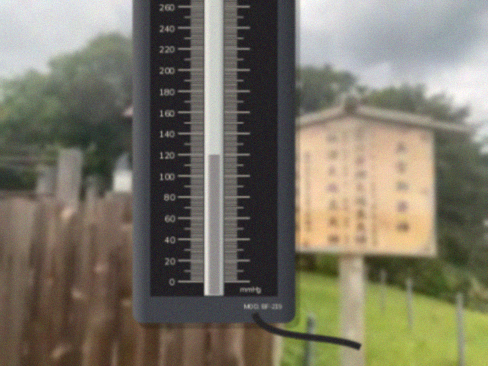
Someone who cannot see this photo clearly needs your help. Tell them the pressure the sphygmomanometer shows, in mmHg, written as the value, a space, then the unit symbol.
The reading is 120 mmHg
